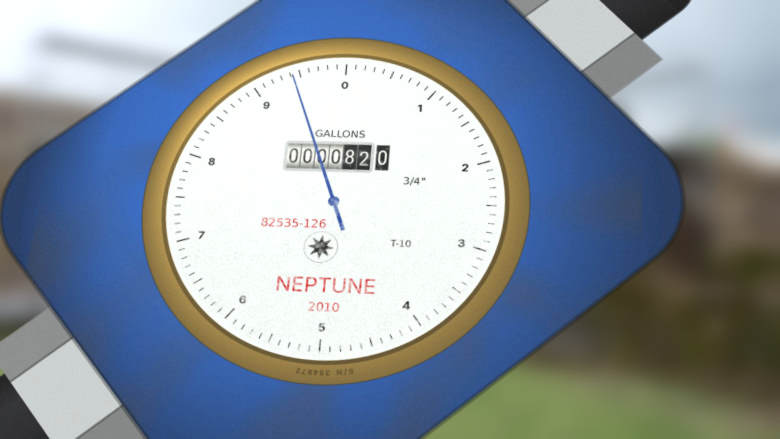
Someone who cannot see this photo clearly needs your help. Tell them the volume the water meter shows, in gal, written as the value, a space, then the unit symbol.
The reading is 819.4 gal
